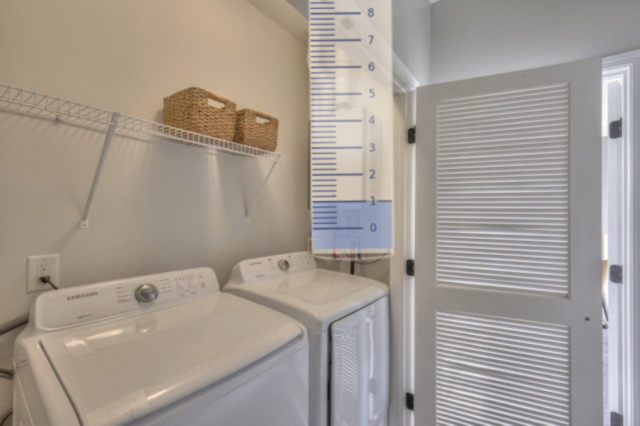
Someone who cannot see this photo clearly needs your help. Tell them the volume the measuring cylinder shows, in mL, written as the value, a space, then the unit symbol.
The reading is 1 mL
